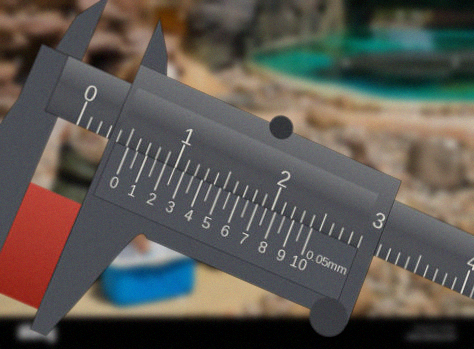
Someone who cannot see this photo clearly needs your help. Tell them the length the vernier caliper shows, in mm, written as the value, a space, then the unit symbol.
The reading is 5.2 mm
